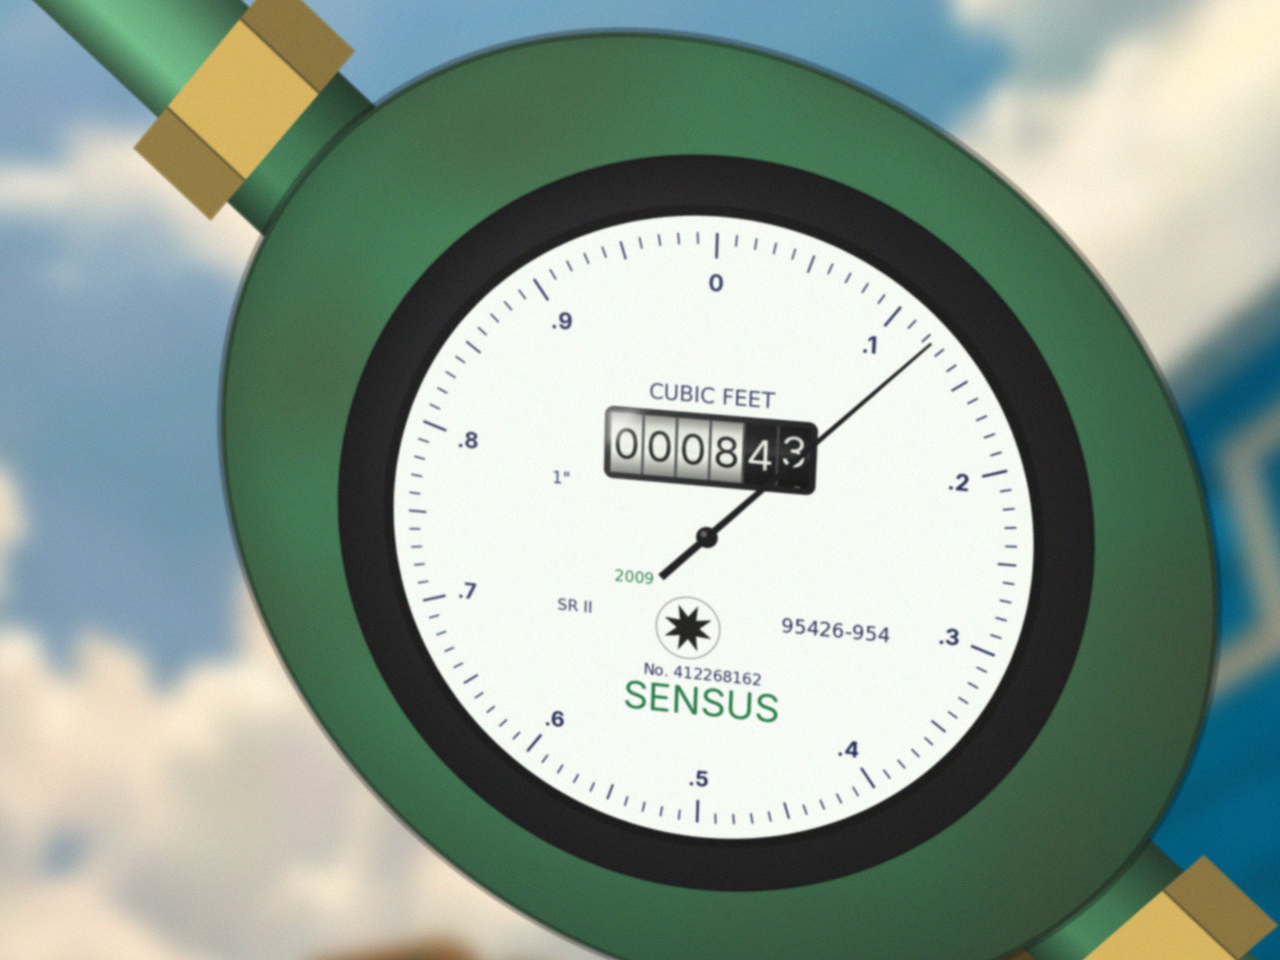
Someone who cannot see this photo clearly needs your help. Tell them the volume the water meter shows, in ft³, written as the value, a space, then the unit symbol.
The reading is 843.12 ft³
